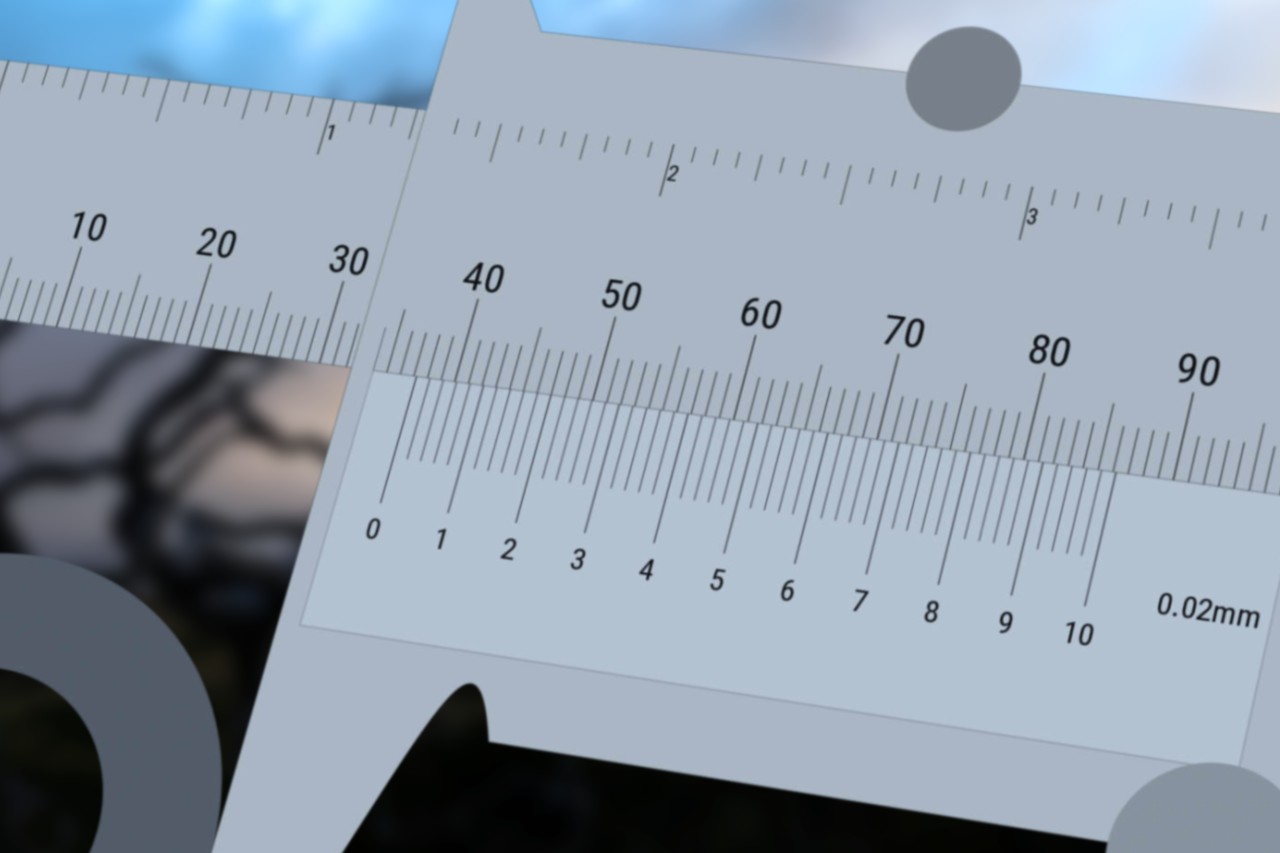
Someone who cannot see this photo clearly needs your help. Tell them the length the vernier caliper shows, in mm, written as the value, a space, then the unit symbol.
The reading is 37.2 mm
